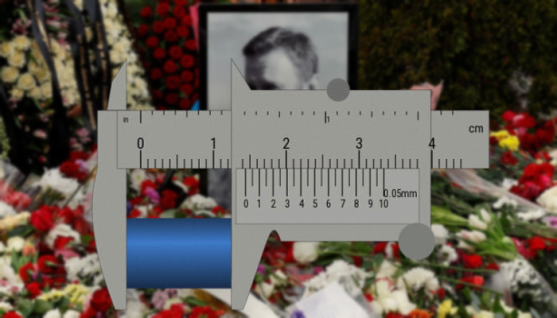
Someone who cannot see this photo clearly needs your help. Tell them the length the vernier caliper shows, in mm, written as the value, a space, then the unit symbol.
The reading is 14.4 mm
